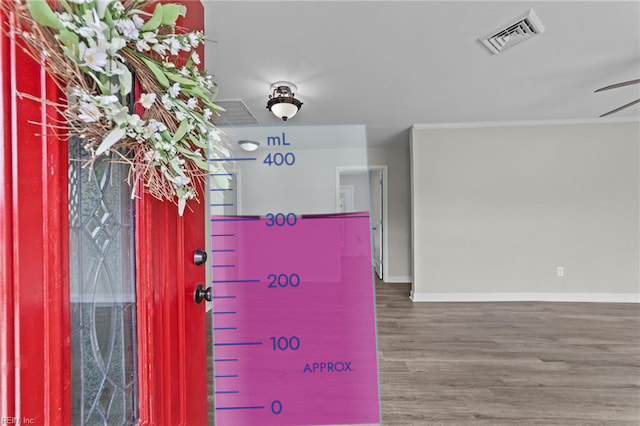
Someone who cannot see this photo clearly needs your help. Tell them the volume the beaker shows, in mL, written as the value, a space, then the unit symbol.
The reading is 300 mL
